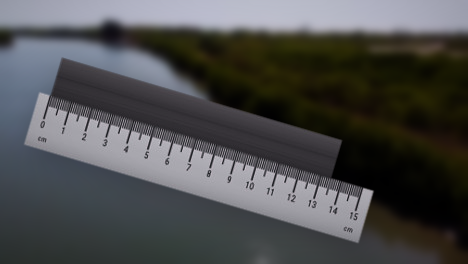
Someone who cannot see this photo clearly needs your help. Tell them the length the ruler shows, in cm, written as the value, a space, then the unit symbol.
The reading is 13.5 cm
